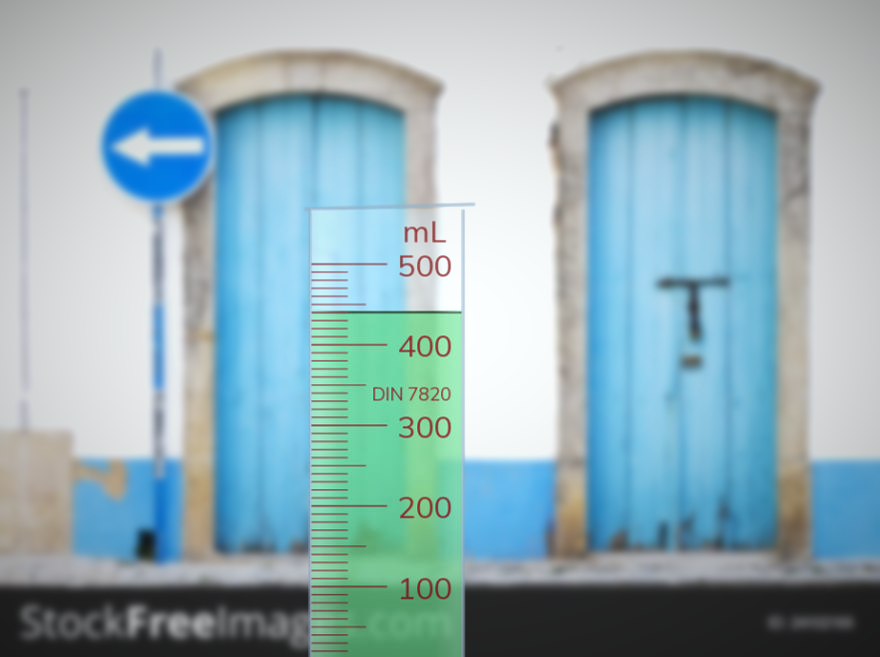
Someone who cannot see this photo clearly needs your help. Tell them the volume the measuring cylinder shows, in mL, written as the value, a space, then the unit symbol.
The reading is 440 mL
